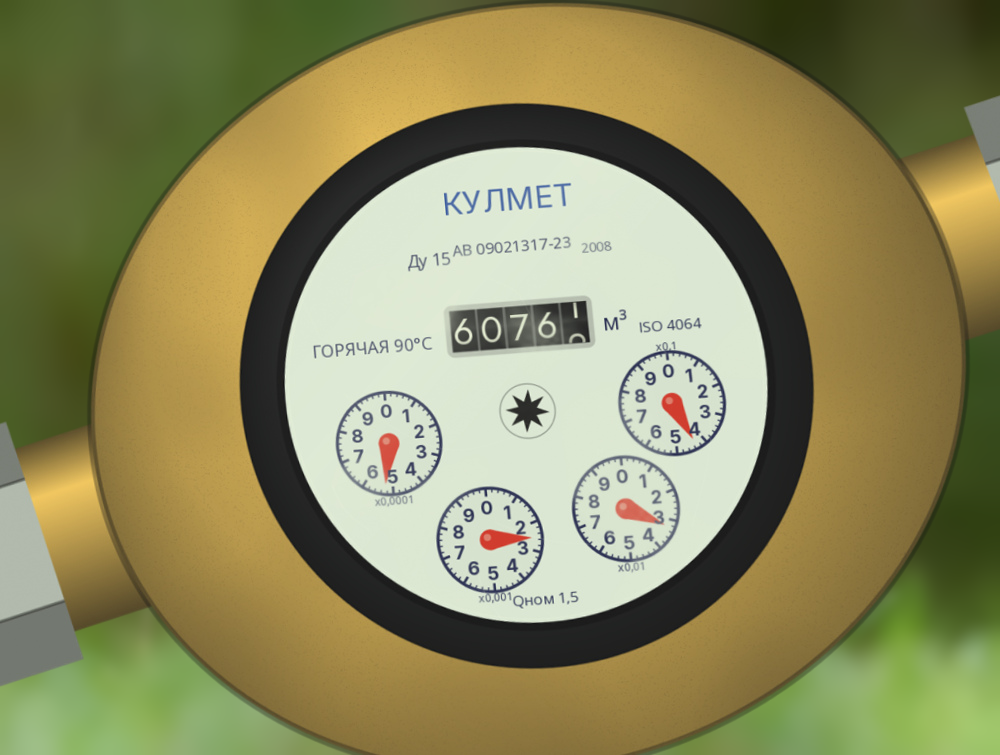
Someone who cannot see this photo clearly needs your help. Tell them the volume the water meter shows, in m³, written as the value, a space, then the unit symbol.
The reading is 60761.4325 m³
